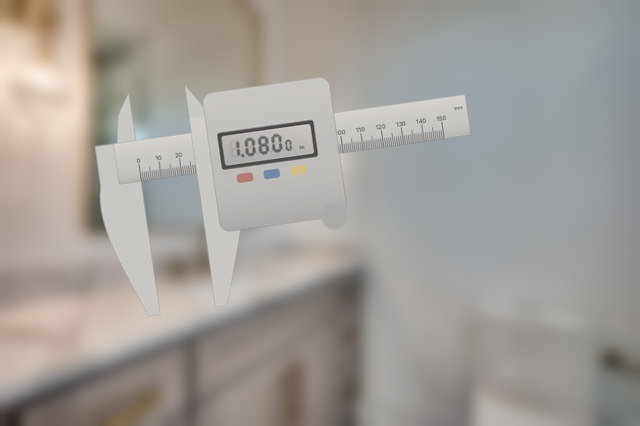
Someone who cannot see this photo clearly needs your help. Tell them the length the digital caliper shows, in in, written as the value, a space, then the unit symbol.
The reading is 1.0800 in
